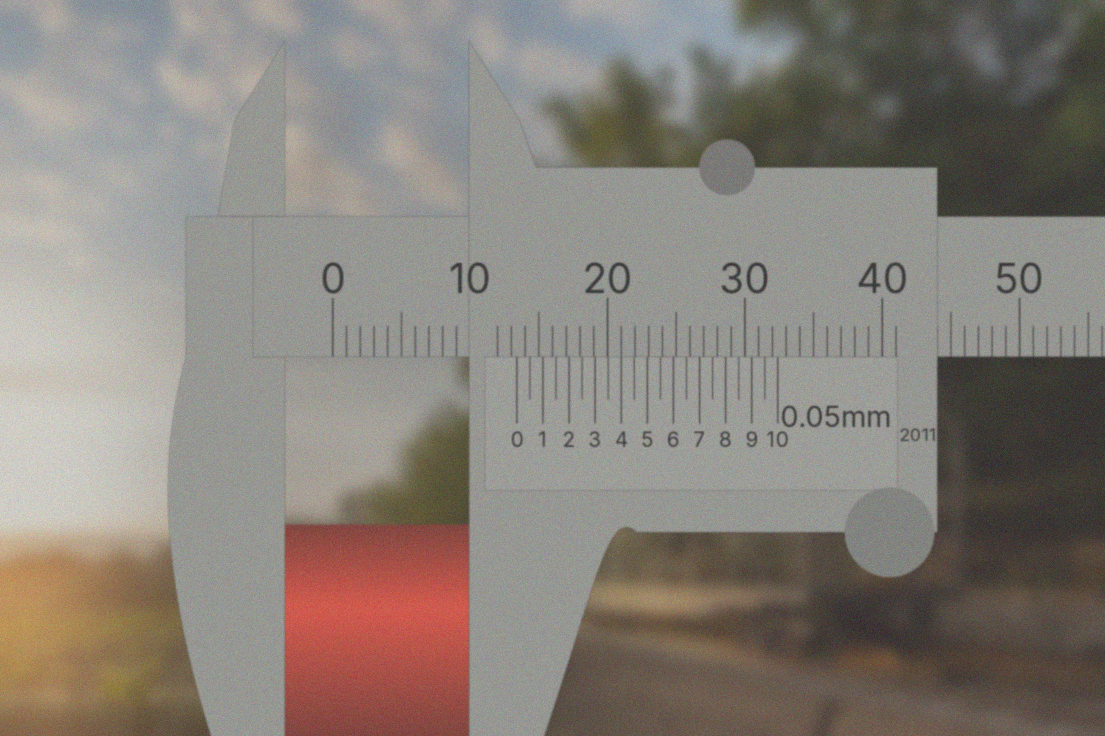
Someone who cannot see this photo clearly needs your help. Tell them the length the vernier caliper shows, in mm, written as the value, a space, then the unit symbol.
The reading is 13.4 mm
